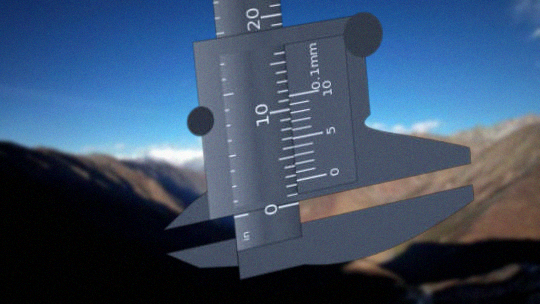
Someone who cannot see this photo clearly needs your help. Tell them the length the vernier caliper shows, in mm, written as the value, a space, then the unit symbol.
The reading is 2.4 mm
